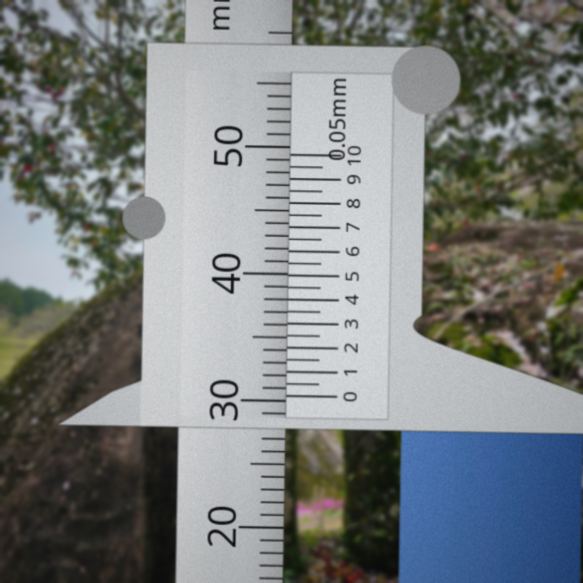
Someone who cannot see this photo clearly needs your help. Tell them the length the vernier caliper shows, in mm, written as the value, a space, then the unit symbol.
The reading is 30.4 mm
